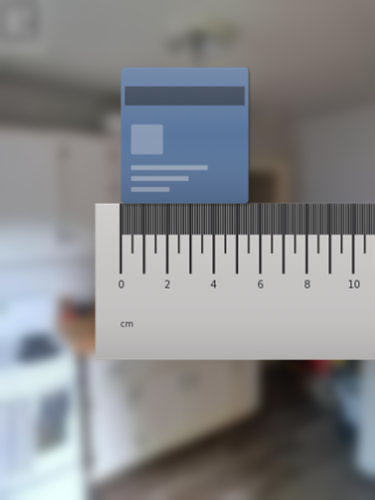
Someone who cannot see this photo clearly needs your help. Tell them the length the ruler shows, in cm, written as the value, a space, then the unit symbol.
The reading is 5.5 cm
